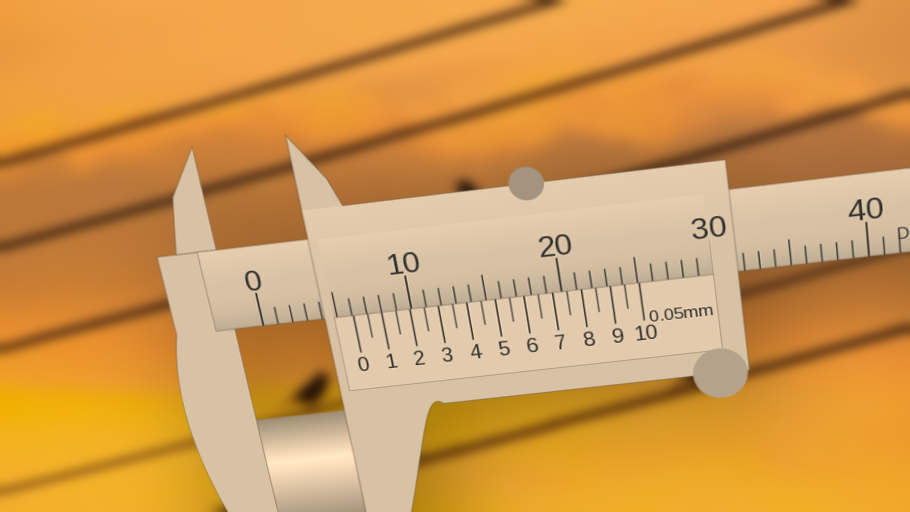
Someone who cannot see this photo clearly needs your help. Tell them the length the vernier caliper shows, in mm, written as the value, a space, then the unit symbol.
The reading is 6.1 mm
